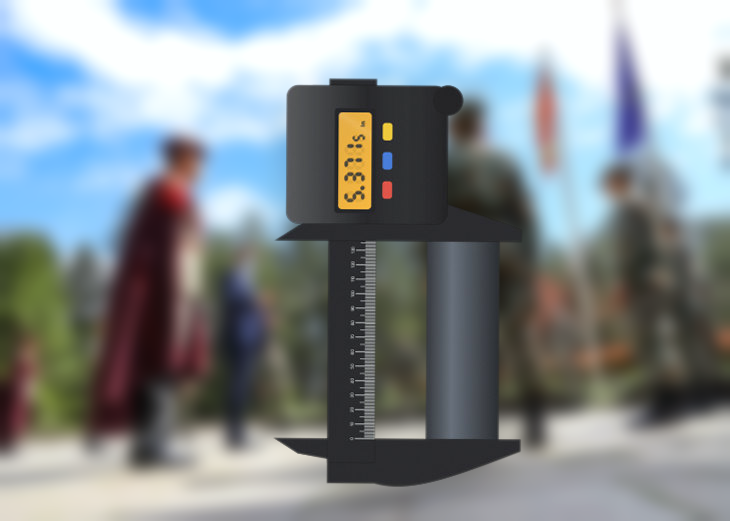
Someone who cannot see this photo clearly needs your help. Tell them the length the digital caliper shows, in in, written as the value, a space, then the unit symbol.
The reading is 5.3715 in
